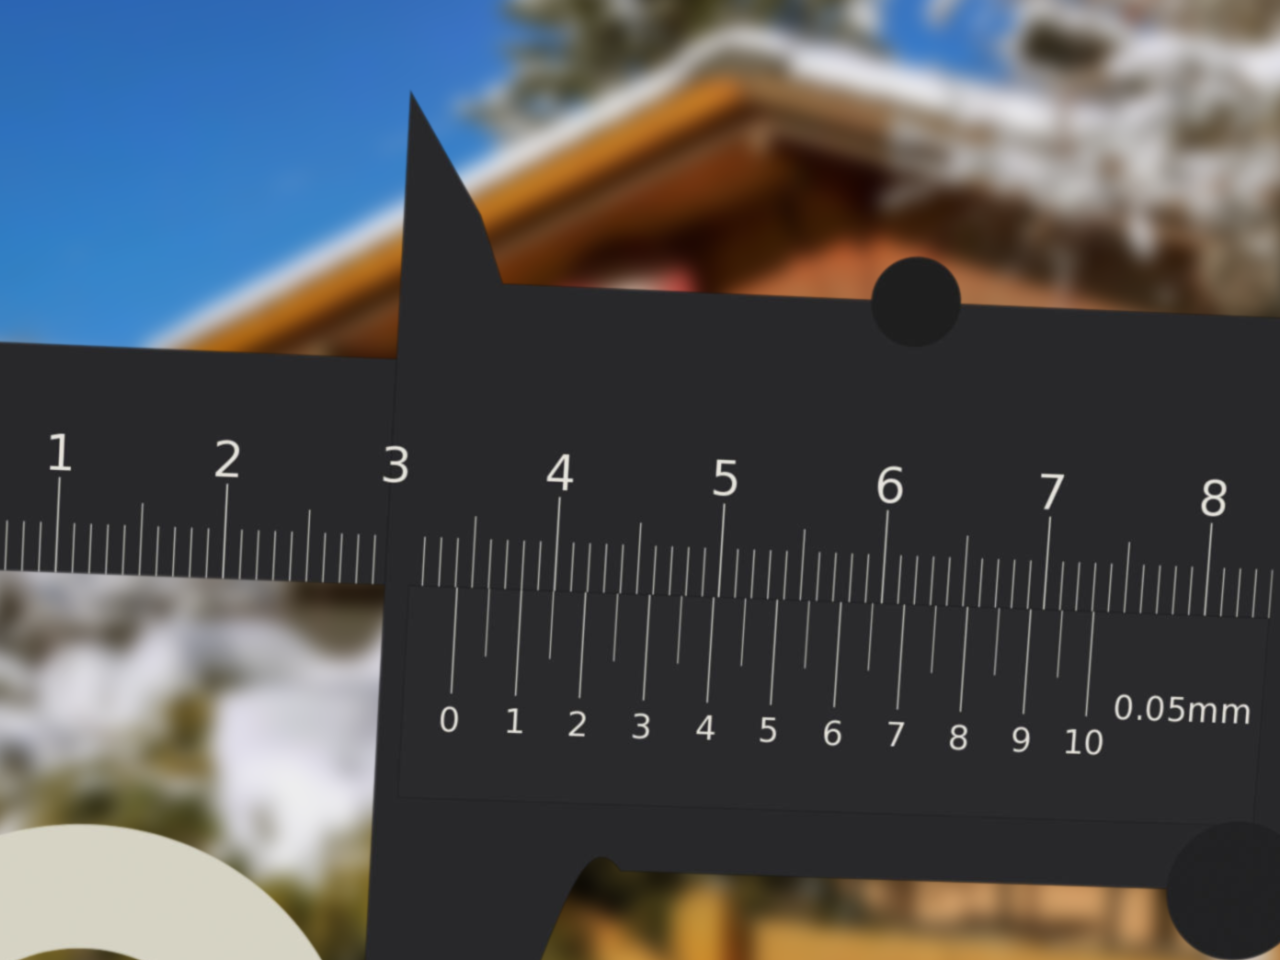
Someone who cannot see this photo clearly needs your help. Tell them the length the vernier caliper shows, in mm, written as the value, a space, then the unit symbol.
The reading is 34.1 mm
